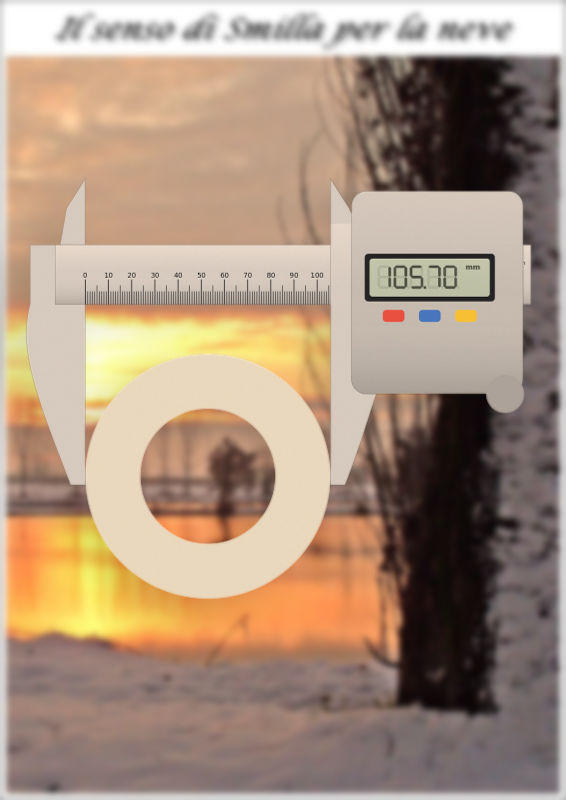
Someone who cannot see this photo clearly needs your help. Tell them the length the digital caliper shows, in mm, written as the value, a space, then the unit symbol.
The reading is 105.70 mm
